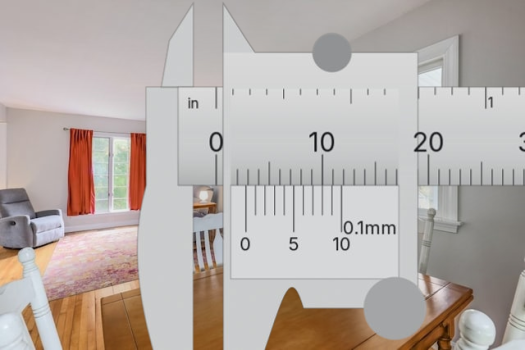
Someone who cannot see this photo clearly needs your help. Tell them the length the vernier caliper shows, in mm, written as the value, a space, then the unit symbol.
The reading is 2.8 mm
